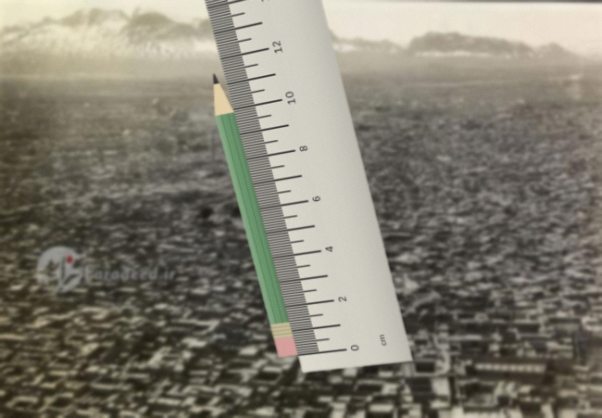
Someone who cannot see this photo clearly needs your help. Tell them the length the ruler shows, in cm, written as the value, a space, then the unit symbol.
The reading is 11.5 cm
